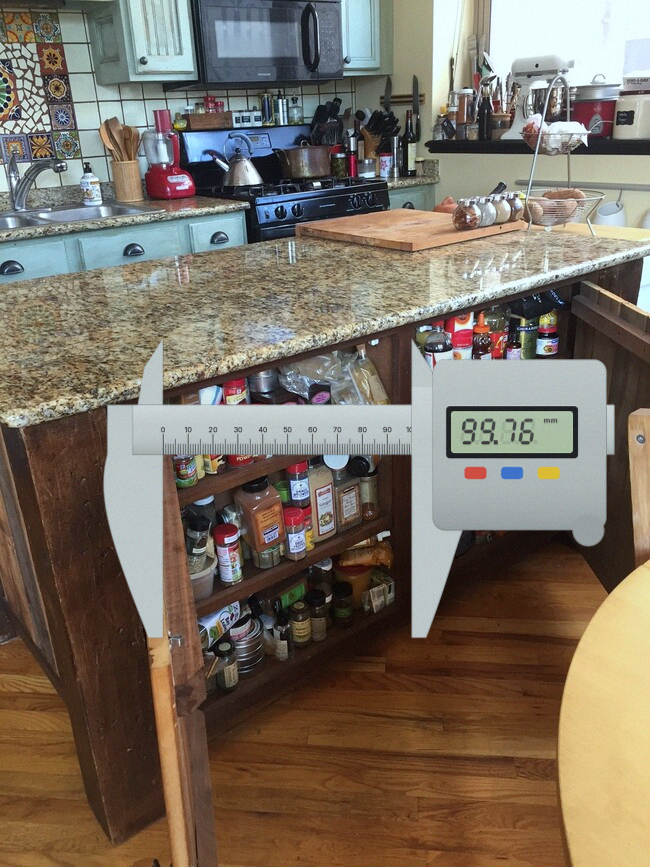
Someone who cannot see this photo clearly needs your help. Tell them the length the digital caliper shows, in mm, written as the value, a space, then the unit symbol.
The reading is 99.76 mm
